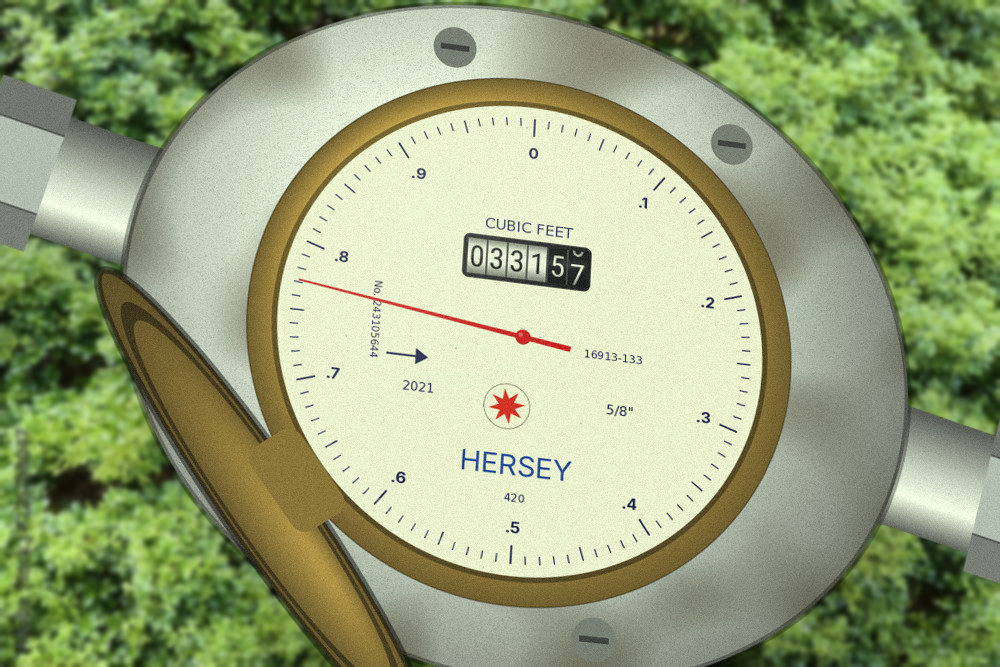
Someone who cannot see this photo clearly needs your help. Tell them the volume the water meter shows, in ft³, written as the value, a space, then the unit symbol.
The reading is 33156.77 ft³
